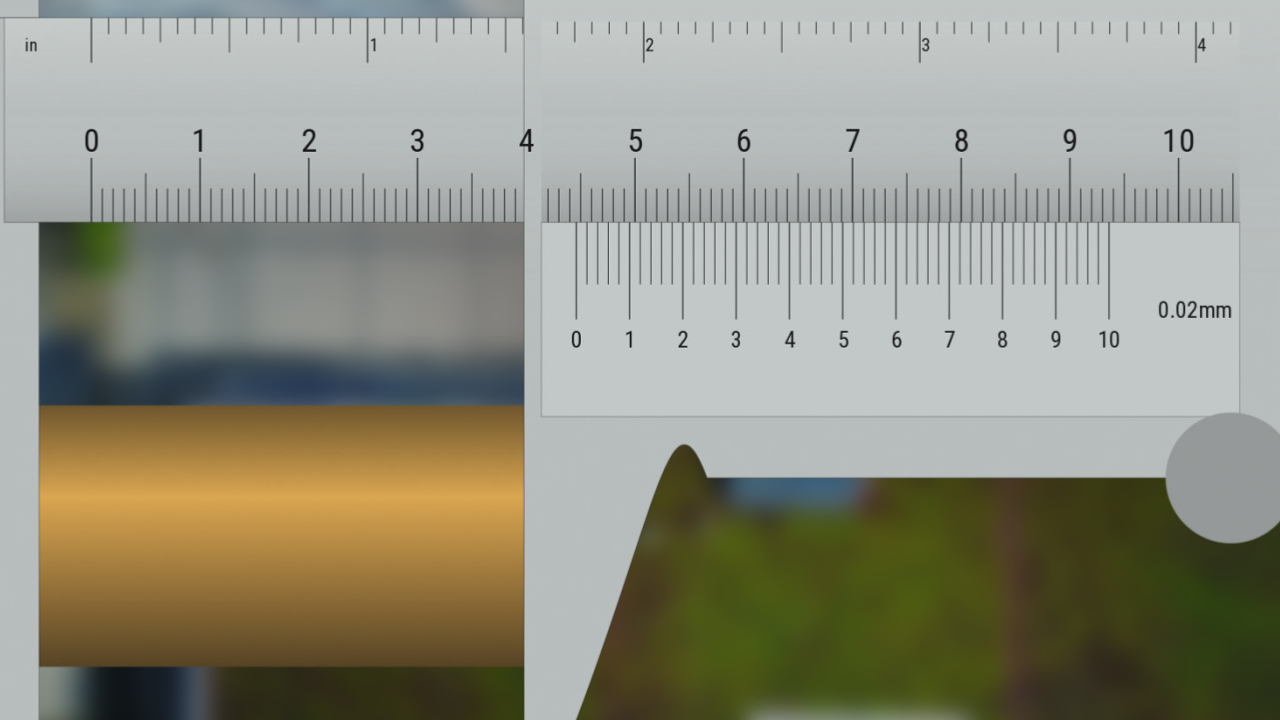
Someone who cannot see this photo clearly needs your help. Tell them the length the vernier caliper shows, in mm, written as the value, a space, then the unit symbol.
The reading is 44.6 mm
